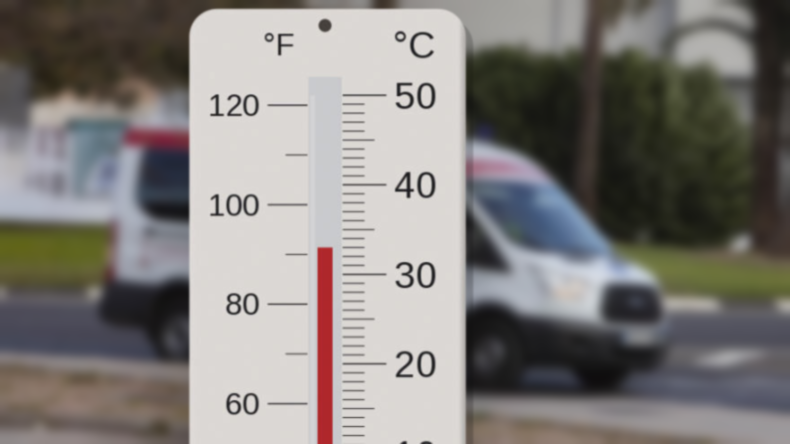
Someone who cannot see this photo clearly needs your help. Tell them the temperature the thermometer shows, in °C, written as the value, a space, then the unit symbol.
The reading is 33 °C
